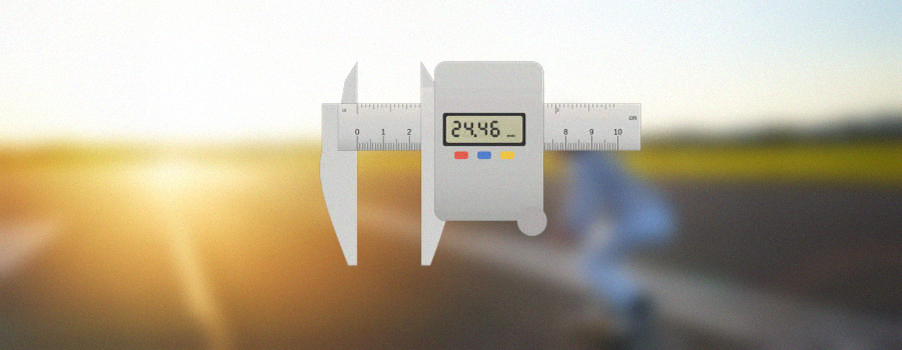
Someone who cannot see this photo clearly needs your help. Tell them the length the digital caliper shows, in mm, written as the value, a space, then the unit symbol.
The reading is 24.46 mm
